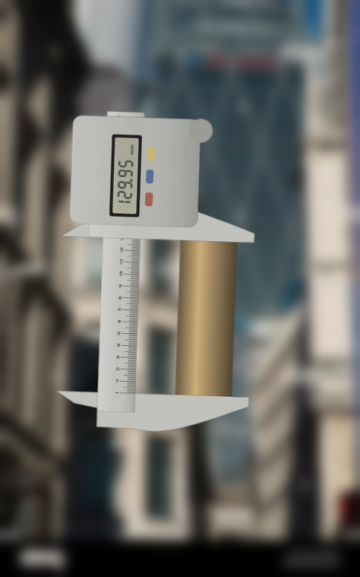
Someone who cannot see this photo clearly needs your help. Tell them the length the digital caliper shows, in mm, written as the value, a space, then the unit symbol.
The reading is 129.95 mm
